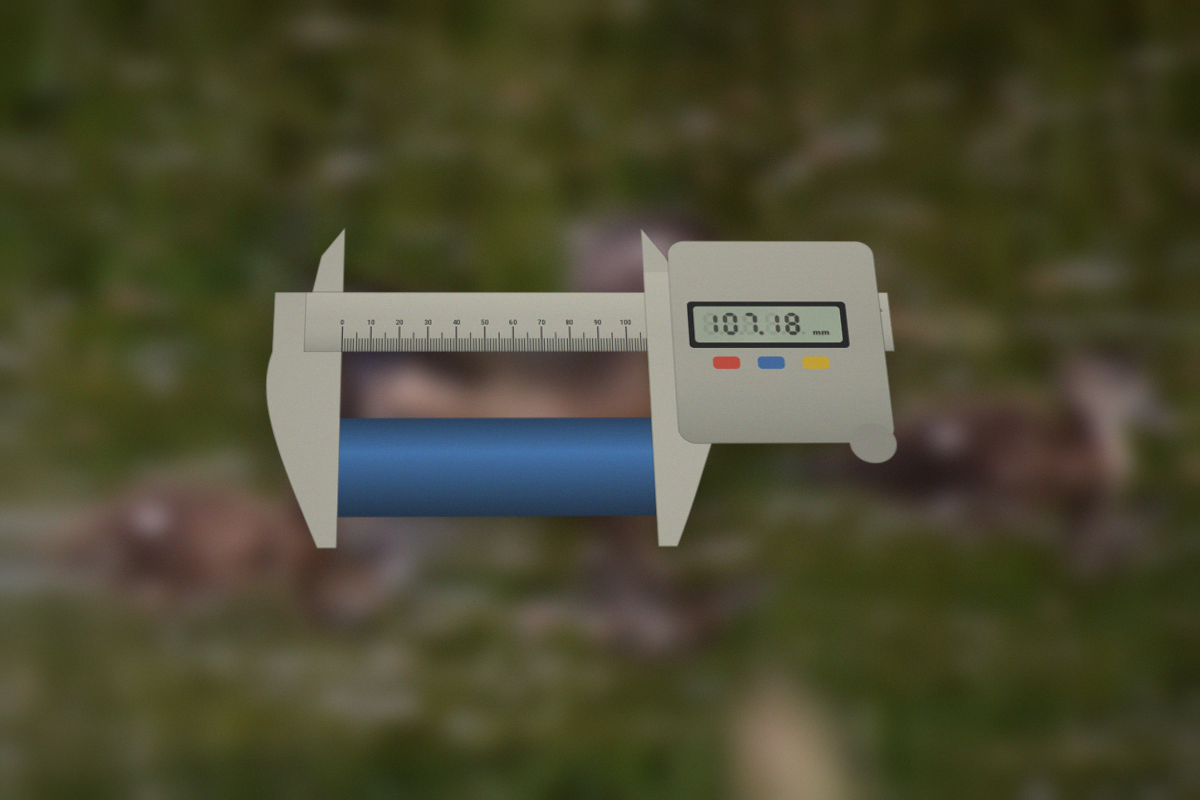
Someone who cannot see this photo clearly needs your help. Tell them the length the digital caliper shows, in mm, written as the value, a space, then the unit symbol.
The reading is 107.18 mm
